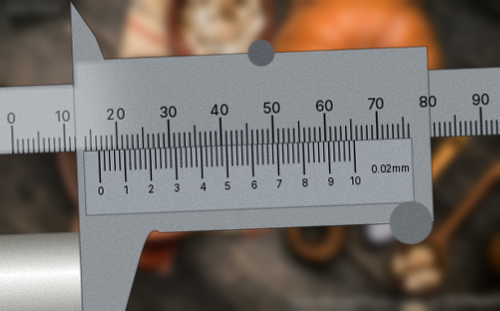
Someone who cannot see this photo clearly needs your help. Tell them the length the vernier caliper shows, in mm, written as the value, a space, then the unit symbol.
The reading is 16.5 mm
